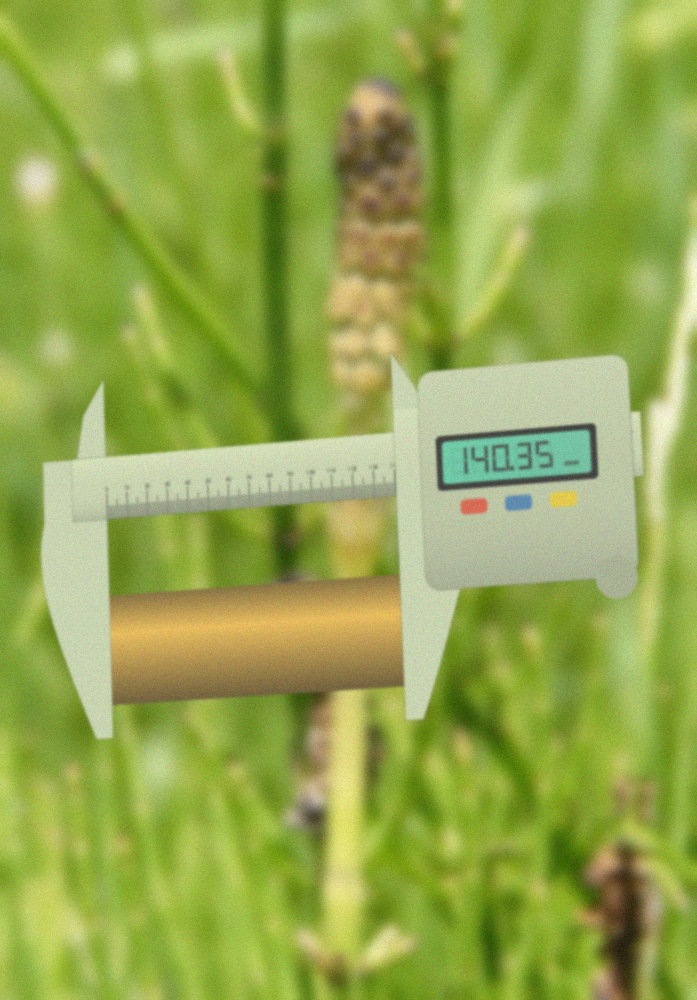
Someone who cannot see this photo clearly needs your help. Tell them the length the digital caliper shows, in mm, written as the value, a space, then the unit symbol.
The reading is 140.35 mm
